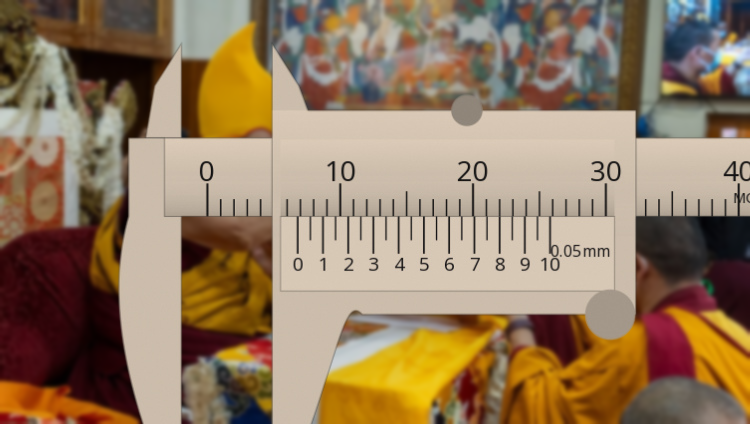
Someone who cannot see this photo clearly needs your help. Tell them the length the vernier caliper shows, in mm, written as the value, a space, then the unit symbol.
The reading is 6.8 mm
